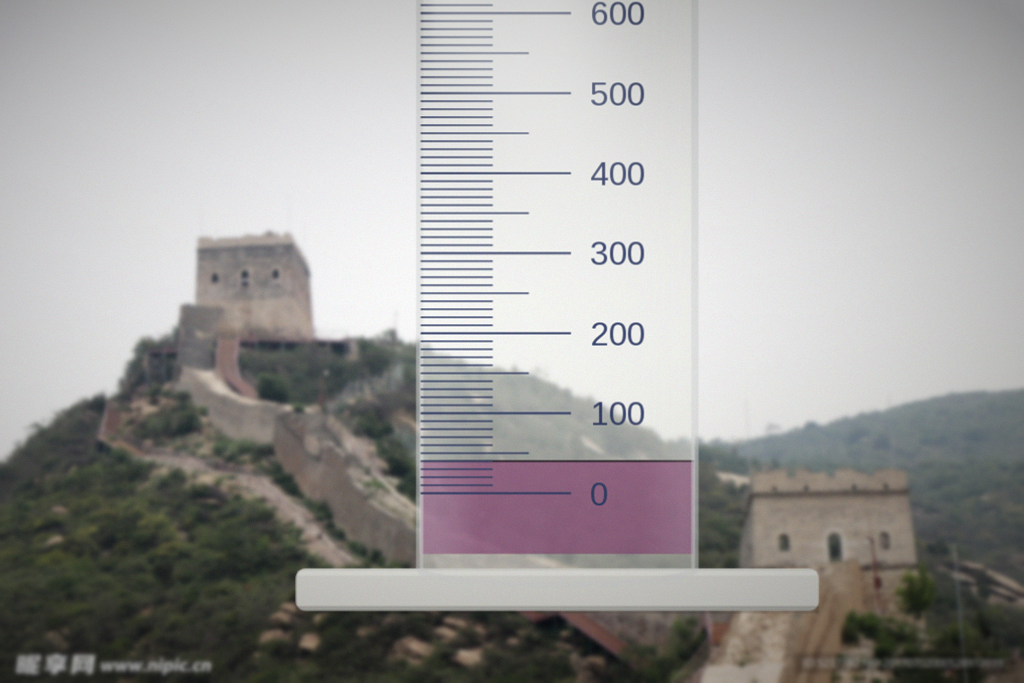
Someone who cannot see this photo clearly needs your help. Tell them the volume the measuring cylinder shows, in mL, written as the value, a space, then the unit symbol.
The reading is 40 mL
